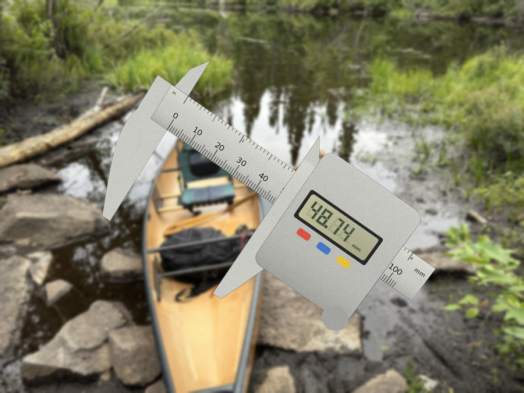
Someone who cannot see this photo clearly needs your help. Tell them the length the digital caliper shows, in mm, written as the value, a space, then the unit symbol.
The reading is 48.74 mm
